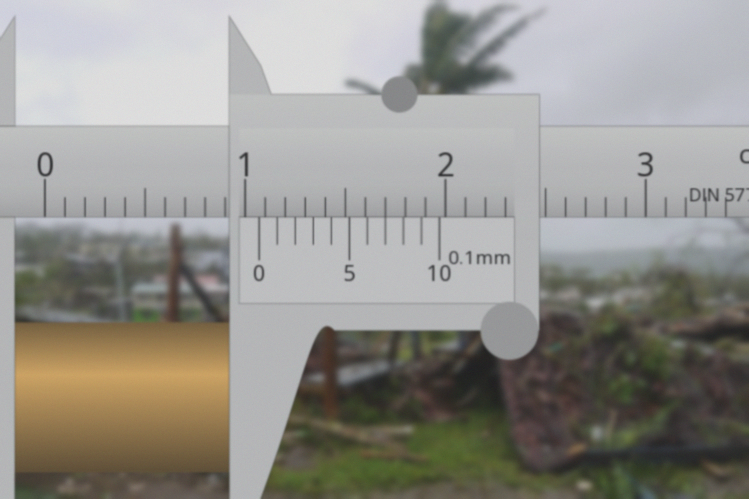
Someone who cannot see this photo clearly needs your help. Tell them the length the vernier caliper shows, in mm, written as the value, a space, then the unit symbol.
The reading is 10.7 mm
